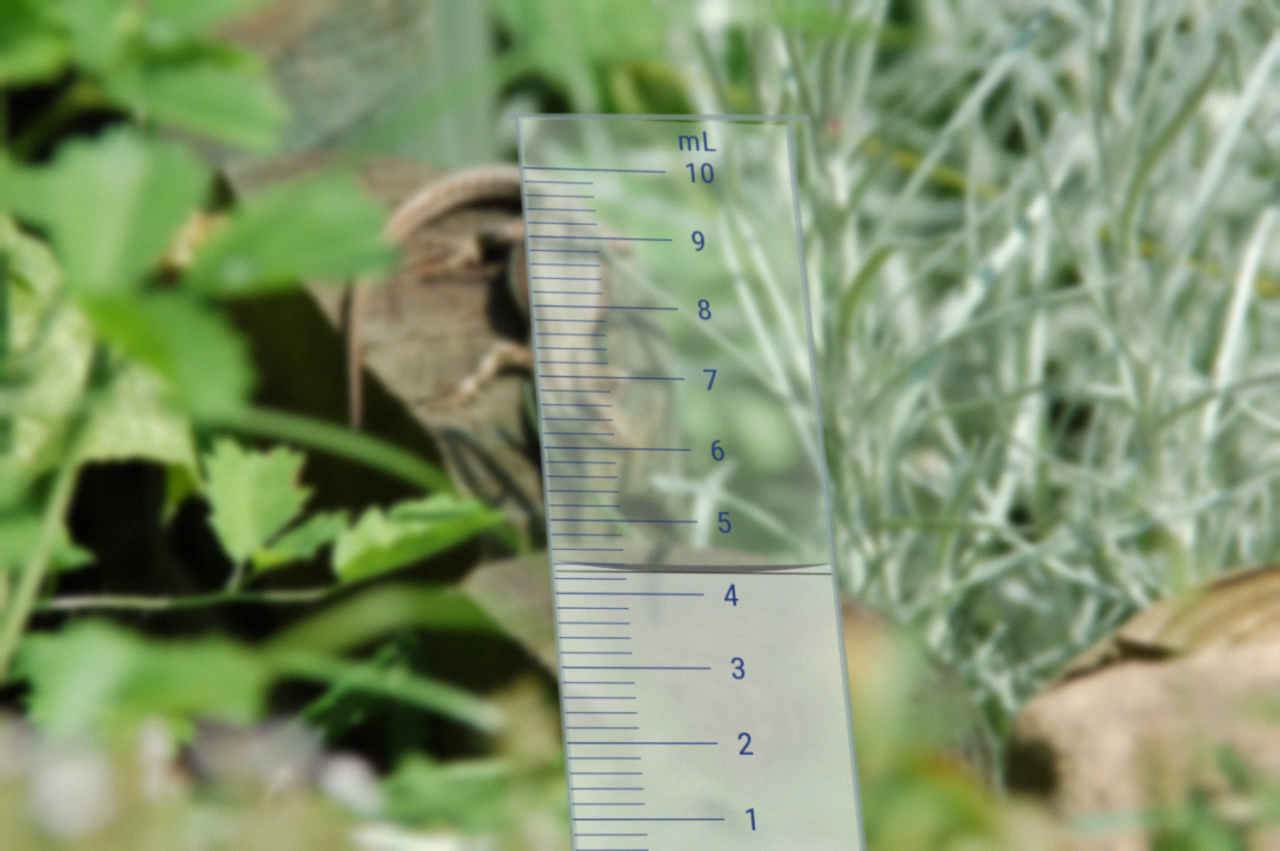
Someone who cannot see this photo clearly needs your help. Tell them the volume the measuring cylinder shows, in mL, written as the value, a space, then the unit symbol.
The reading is 4.3 mL
